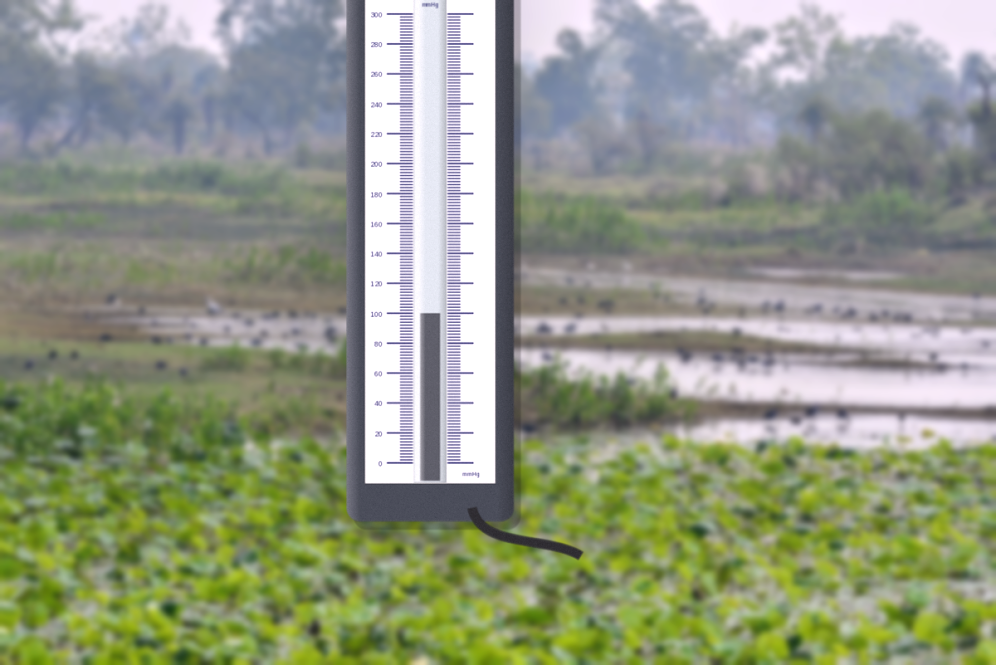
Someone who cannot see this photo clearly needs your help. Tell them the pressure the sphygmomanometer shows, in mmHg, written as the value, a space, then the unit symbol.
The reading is 100 mmHg
